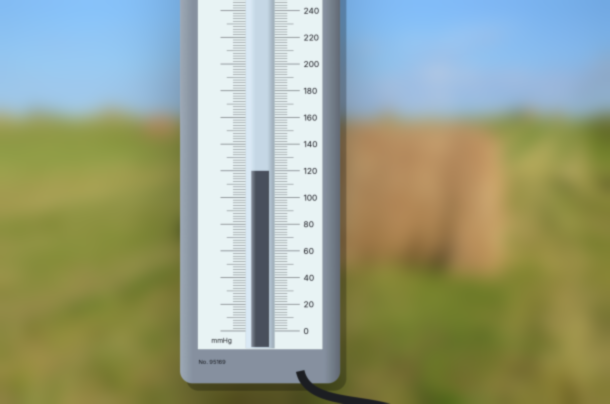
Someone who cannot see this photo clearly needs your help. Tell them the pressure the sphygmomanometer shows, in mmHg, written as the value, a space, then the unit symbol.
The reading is 120 mmHg
